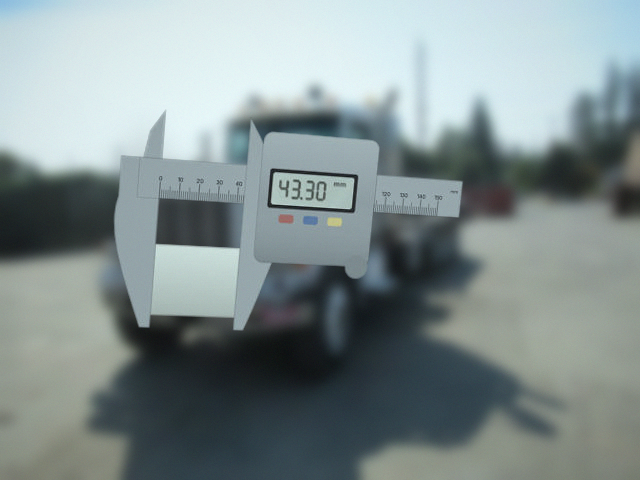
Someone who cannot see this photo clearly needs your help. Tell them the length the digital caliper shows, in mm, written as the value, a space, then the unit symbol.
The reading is 43.30 mm
